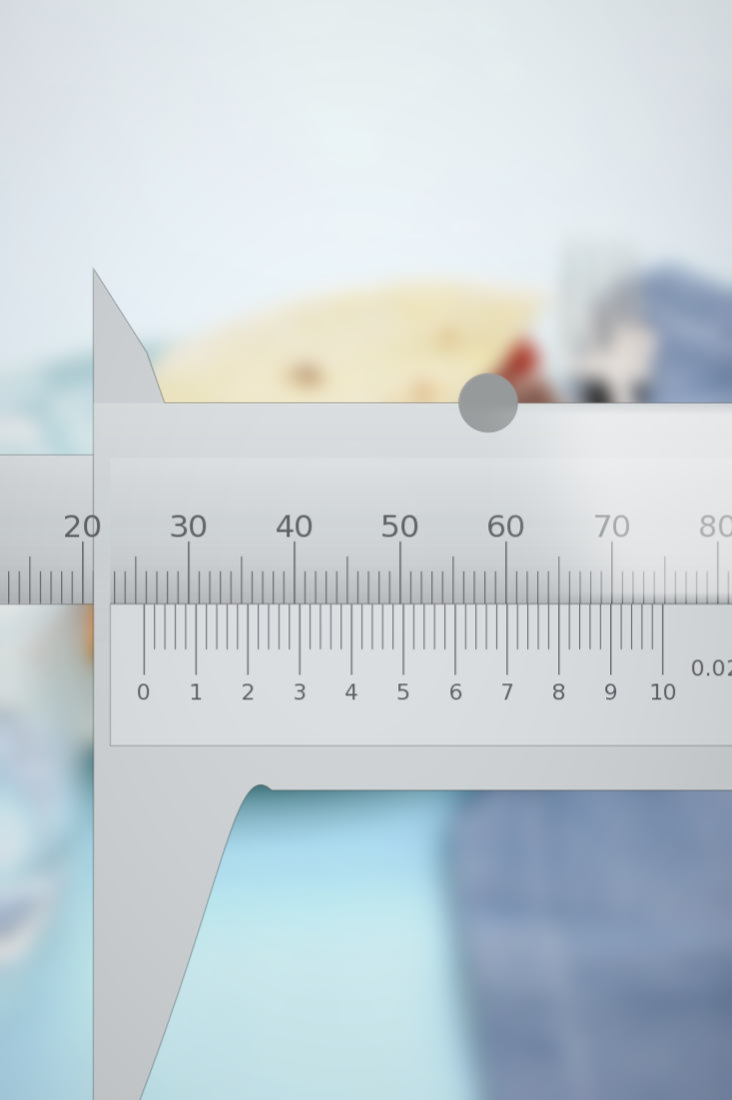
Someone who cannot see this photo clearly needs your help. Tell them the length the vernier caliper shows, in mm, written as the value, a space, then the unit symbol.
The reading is 25.8 mm
